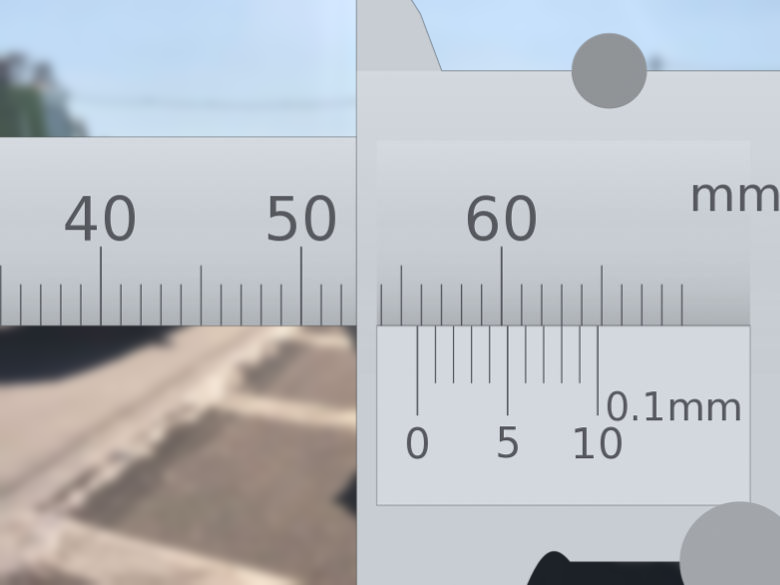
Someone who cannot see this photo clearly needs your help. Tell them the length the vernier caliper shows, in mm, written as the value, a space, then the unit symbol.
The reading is 55.8 mm
